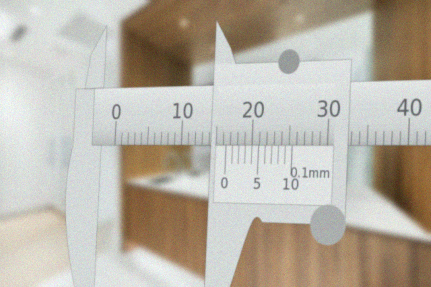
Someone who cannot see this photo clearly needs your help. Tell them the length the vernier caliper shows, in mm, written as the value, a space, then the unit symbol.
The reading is 16.4 mm
